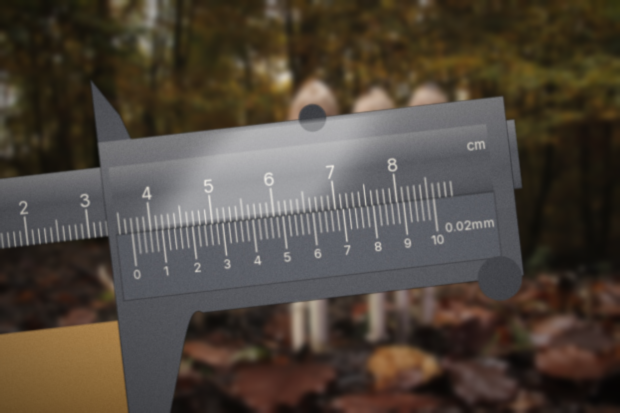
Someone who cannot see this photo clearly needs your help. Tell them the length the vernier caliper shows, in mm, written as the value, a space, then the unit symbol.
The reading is 37.0 mm
